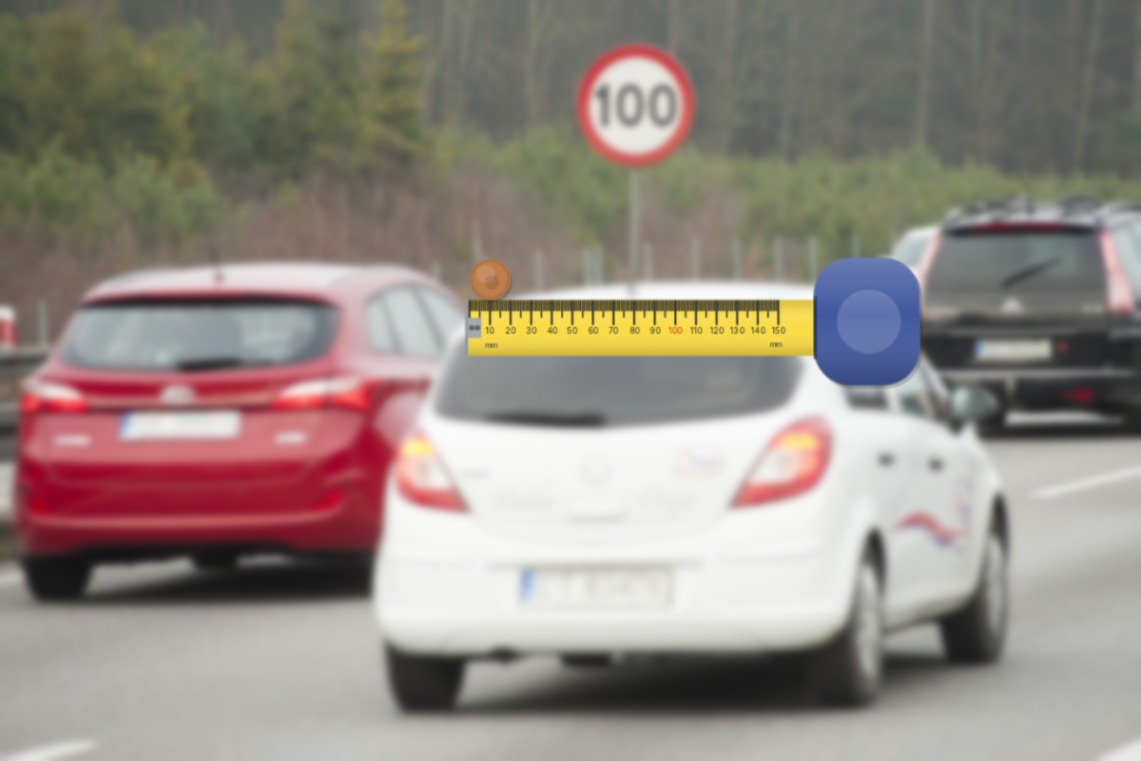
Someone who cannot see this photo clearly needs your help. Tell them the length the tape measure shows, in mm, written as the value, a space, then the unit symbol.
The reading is 20 mm
